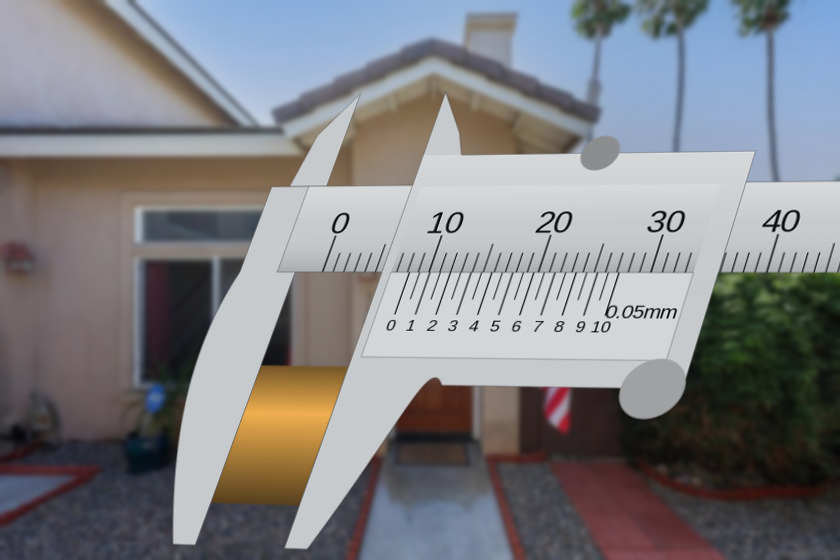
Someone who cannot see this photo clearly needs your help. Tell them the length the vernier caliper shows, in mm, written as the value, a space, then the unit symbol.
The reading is 8.2 mm
